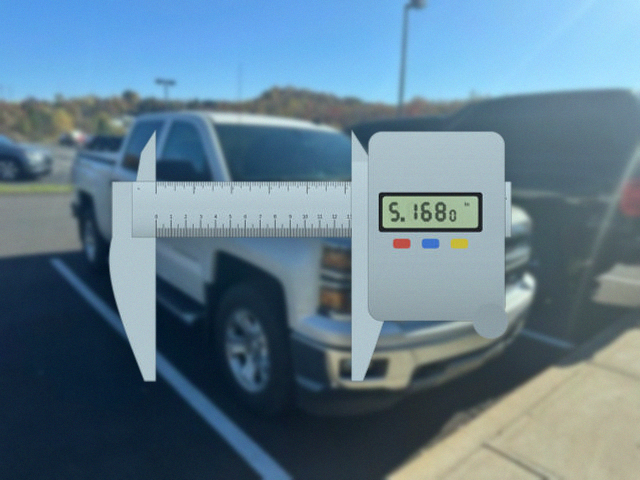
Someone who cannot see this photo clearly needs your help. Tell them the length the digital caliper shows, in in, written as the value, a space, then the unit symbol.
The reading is 5.1680 in
